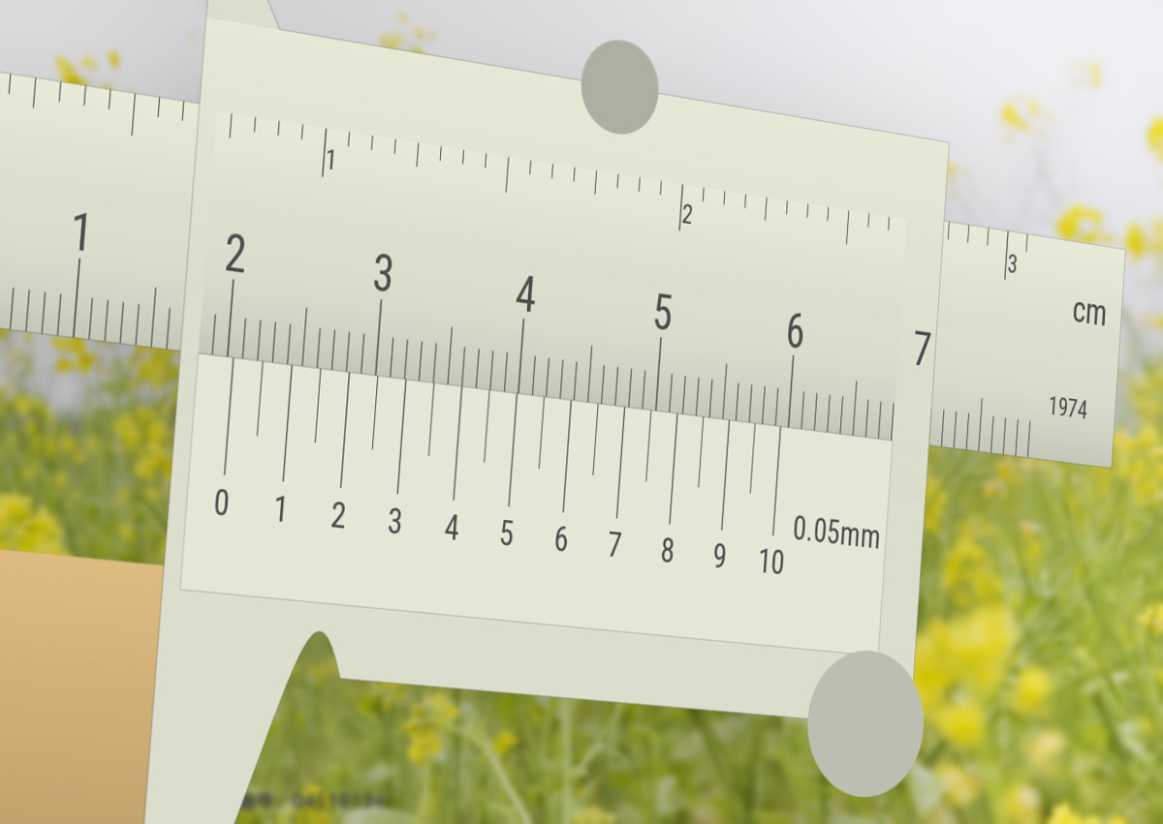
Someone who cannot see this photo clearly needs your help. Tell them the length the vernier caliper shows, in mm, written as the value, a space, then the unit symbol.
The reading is 20.4 mm
